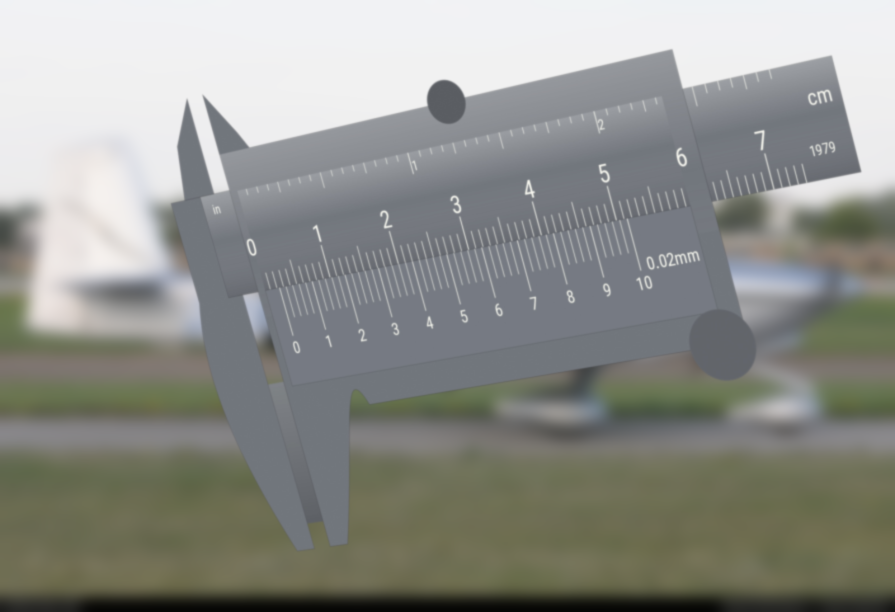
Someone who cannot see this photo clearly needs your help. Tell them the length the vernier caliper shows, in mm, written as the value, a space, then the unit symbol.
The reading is 2.4 mm
